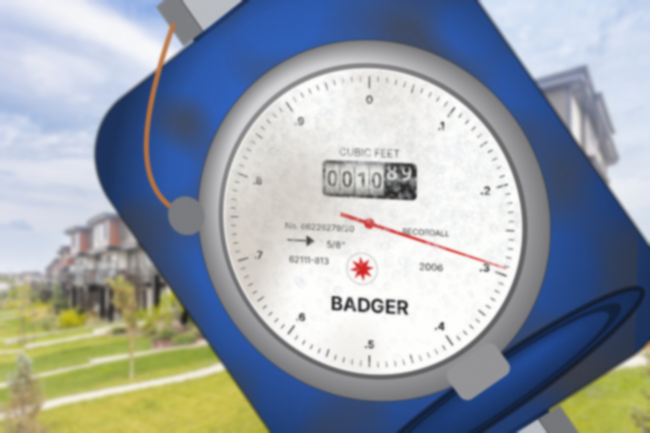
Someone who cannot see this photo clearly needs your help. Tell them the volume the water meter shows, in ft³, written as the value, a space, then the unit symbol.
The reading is 1089.29 ft³
